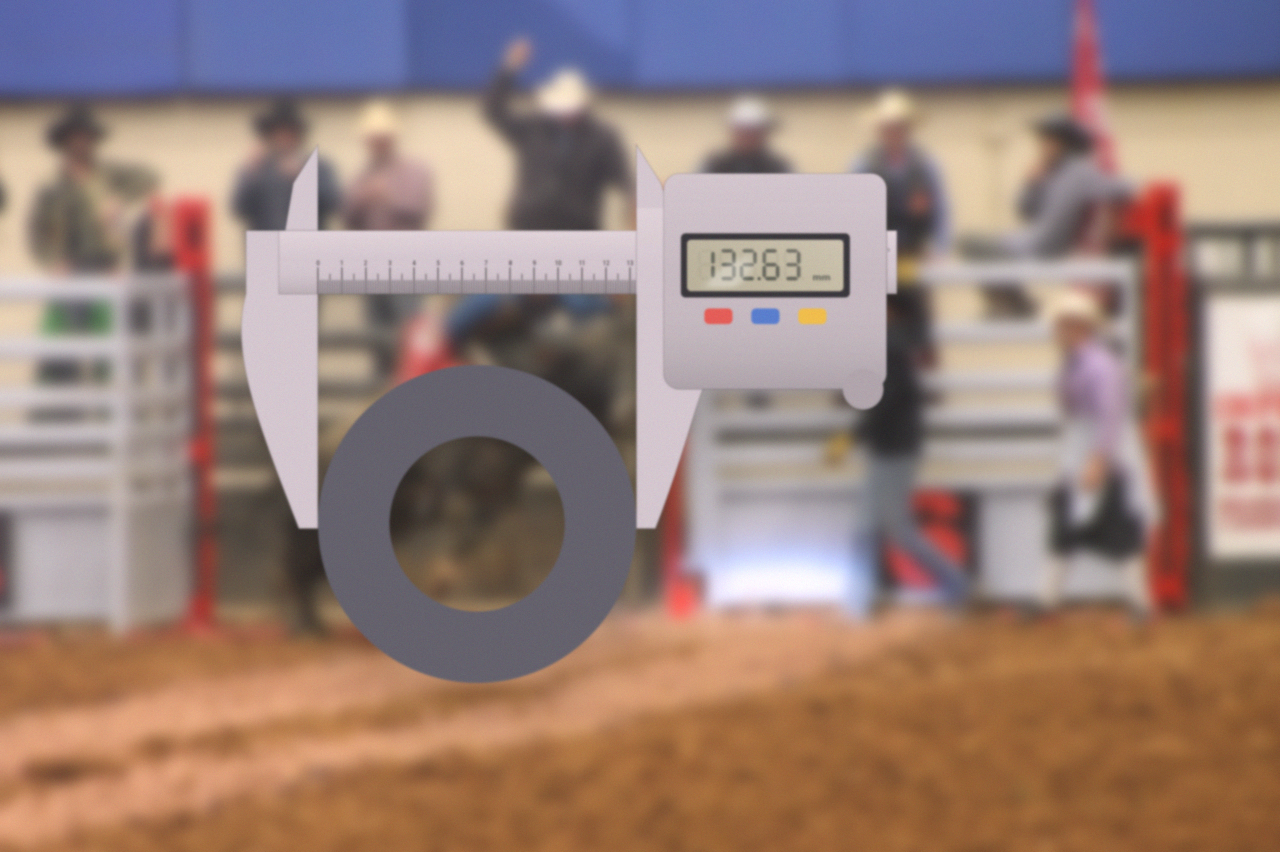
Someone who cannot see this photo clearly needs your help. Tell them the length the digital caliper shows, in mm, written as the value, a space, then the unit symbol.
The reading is 132.63 mm
